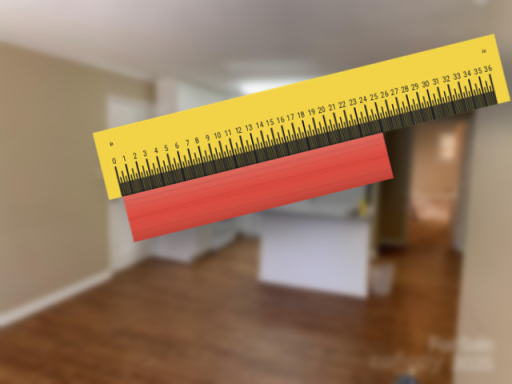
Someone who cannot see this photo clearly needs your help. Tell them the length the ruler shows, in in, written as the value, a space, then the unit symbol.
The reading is 25 in
